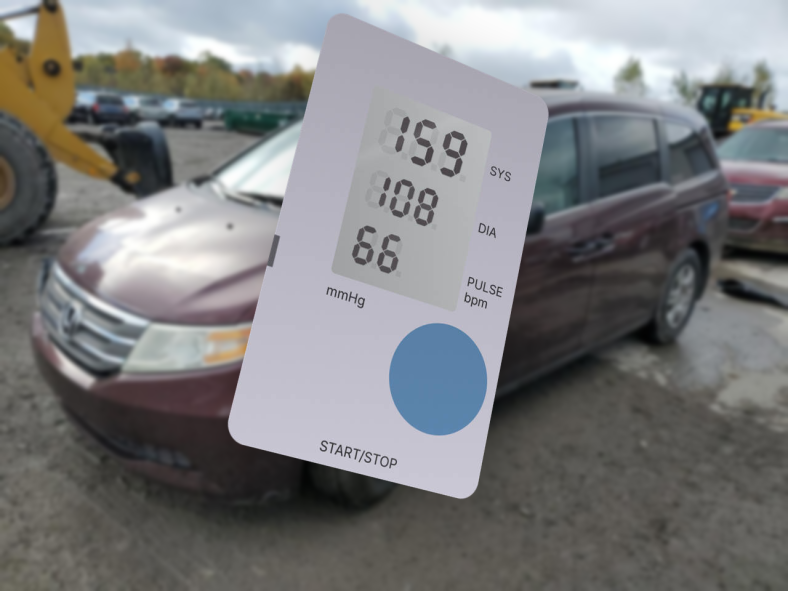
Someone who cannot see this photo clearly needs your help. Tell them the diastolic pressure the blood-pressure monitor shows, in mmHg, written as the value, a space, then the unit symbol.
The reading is 108 mmHg
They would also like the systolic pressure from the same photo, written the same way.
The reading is 159 mmHg
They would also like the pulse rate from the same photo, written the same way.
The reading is 66 bpm
